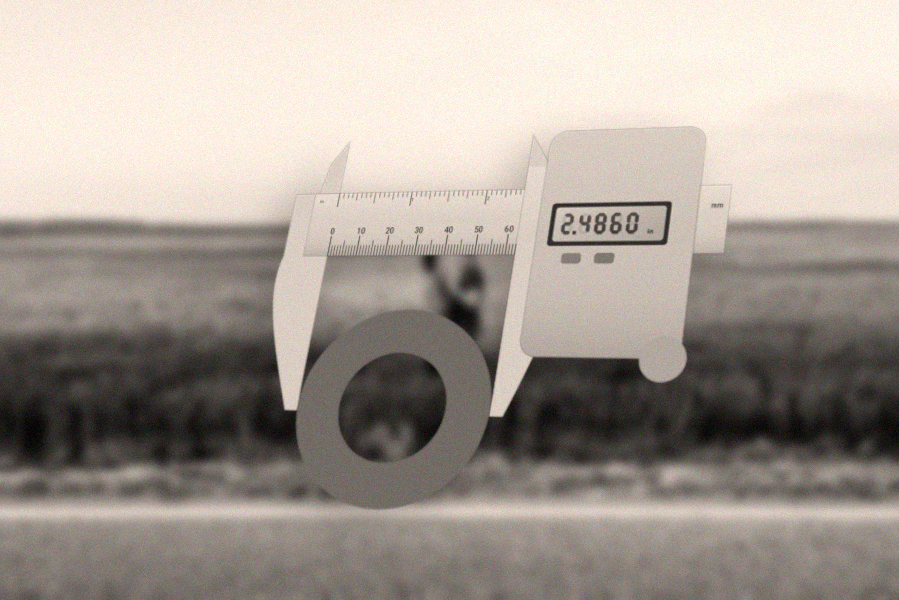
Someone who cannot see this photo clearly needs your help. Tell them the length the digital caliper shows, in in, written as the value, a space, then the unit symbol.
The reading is 2.4860 in
